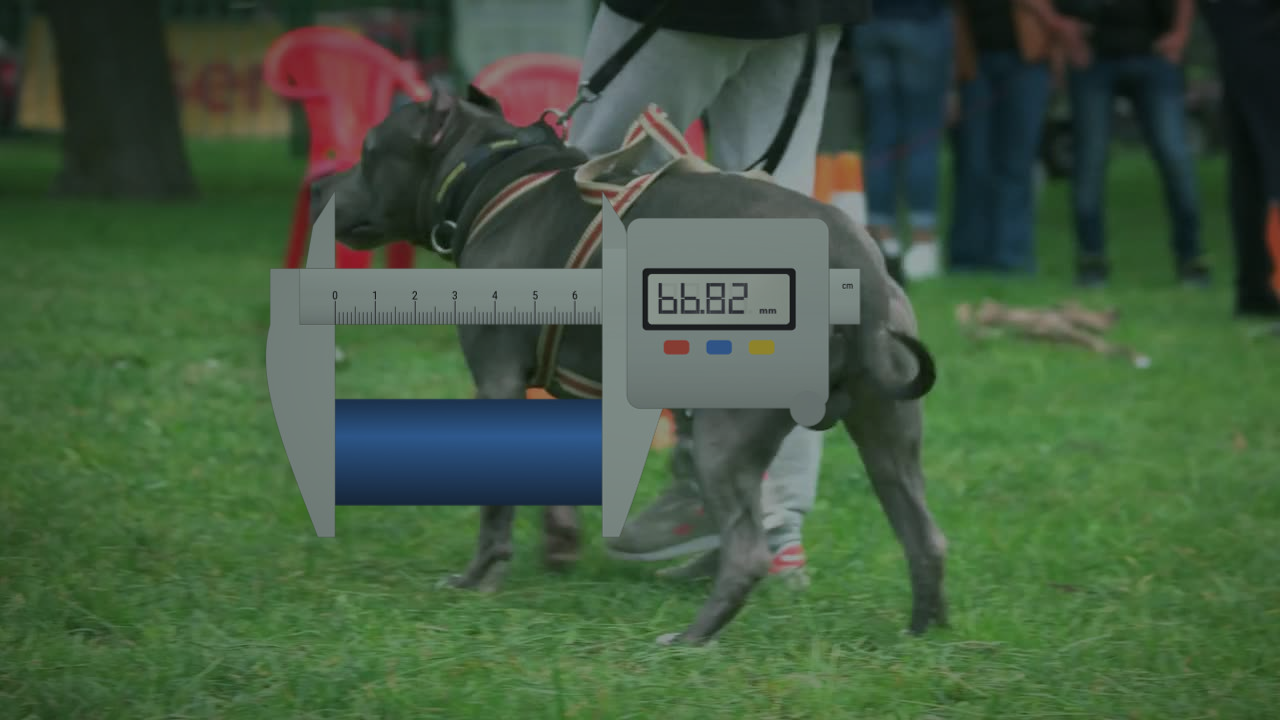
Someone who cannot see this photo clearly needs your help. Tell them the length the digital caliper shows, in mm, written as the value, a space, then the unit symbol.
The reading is 66.82 mm
